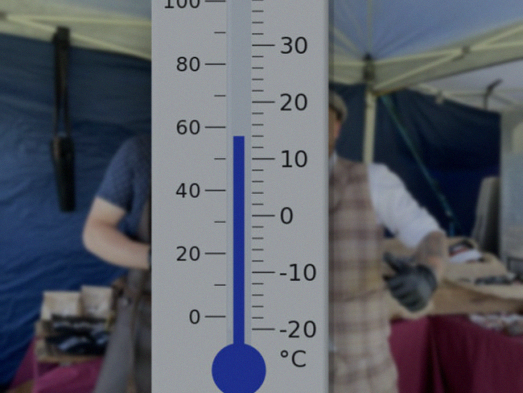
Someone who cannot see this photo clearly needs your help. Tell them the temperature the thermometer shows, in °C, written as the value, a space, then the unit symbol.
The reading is 14 °C
